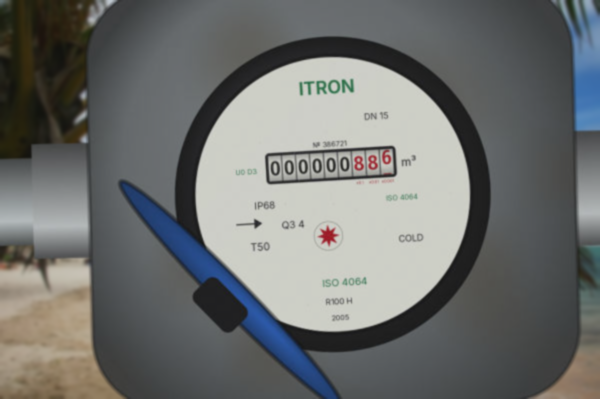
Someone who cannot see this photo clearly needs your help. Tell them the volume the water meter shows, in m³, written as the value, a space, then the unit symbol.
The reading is 0.886 m³
